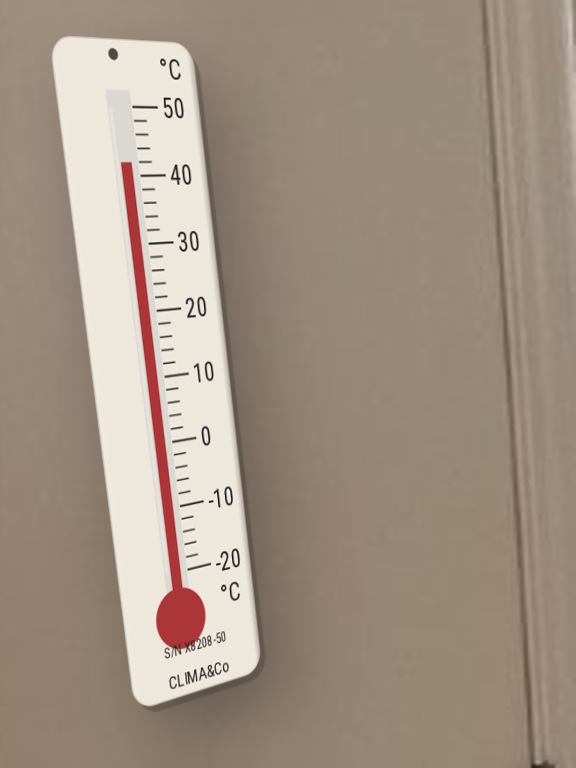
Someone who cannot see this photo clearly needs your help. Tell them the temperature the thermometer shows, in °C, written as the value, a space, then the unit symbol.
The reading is 42 °C
